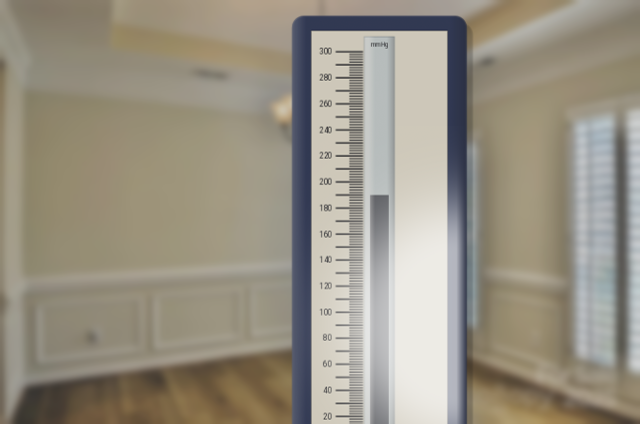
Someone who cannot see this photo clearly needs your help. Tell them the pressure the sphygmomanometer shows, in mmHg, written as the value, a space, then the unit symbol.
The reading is 190 mmHg
